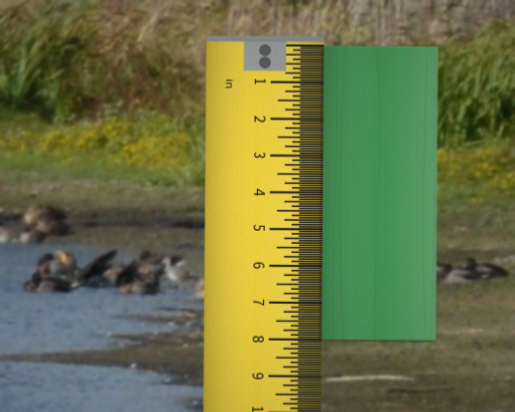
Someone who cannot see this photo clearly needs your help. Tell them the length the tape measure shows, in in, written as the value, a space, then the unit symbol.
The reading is 8 in
